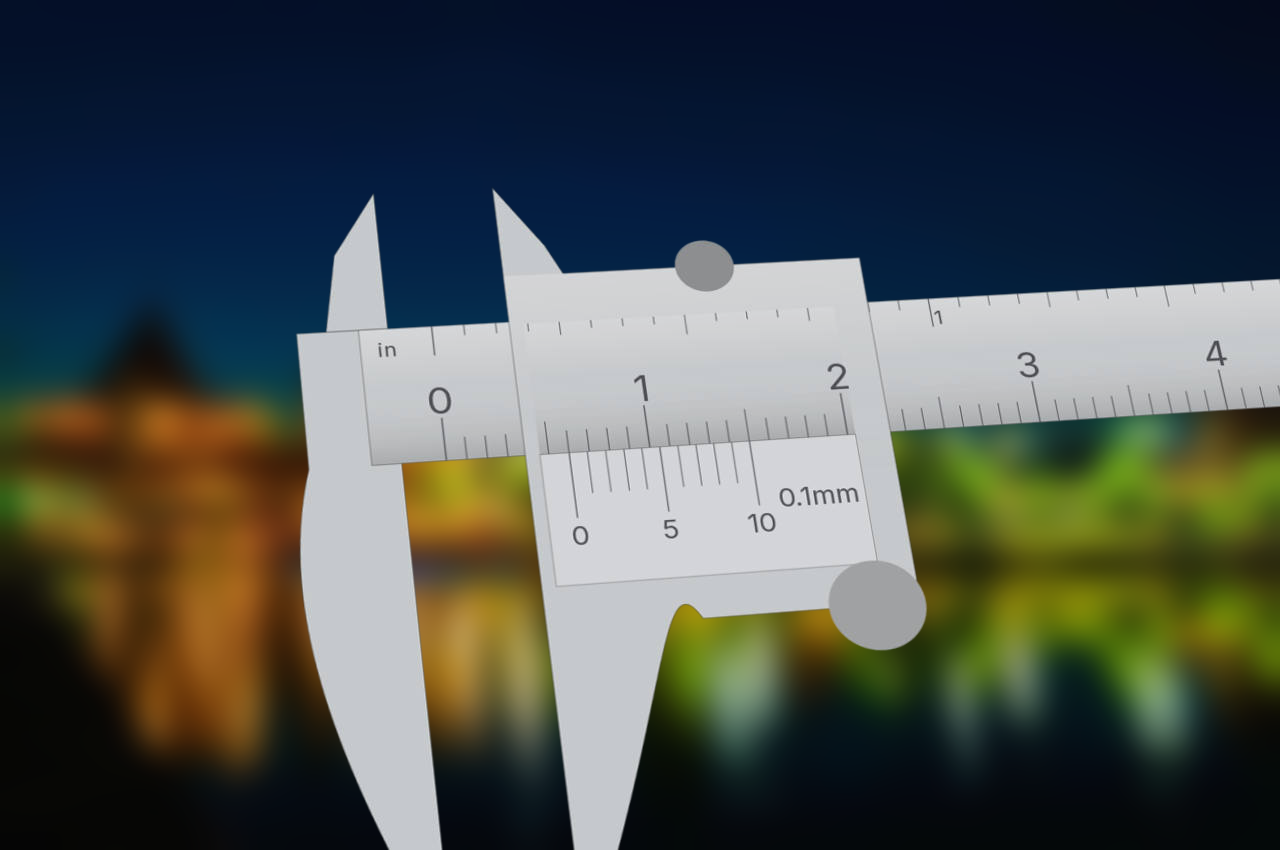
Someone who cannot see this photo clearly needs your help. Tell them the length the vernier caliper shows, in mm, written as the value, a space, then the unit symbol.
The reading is 6.0 mm
